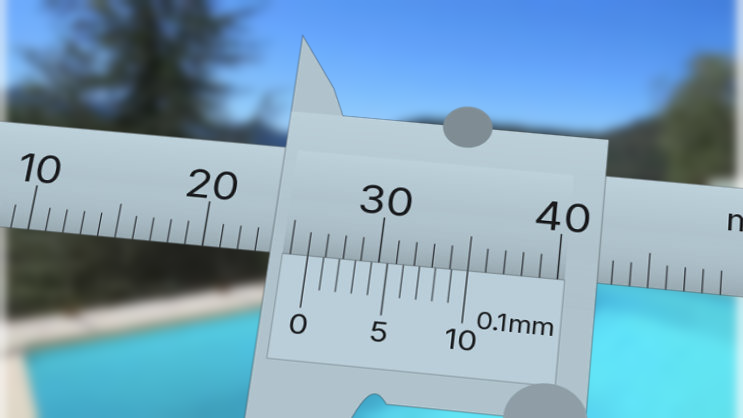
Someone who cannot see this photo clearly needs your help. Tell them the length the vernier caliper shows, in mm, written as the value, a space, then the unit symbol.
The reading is 26.0 mm
